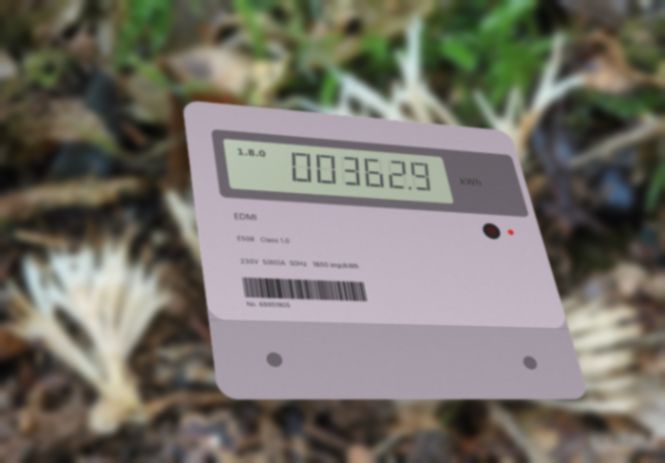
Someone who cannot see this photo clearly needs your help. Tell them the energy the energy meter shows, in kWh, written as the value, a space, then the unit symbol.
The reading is 362.9 kWh
